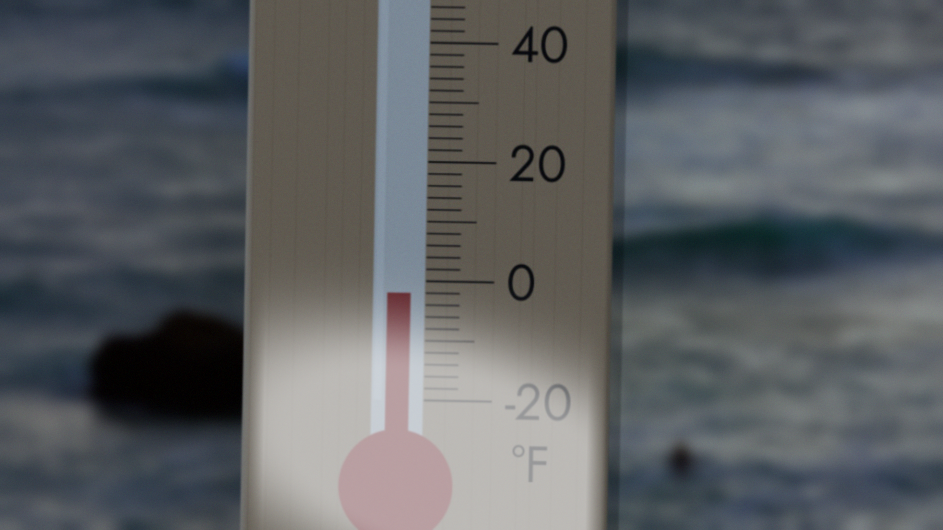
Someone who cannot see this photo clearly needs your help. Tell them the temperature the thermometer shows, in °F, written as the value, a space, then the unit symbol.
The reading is -2 °F
